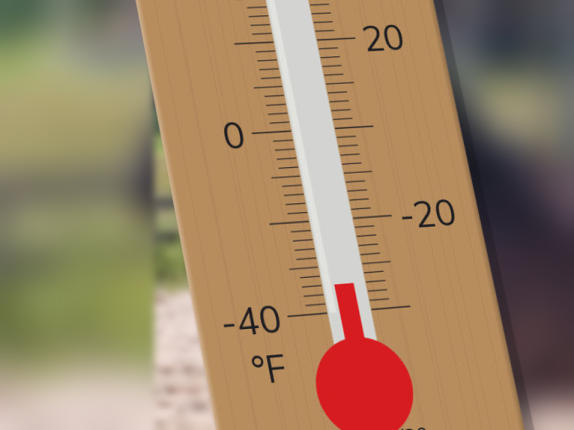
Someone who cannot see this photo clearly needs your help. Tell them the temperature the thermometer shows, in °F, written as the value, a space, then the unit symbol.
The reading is -34 °F
